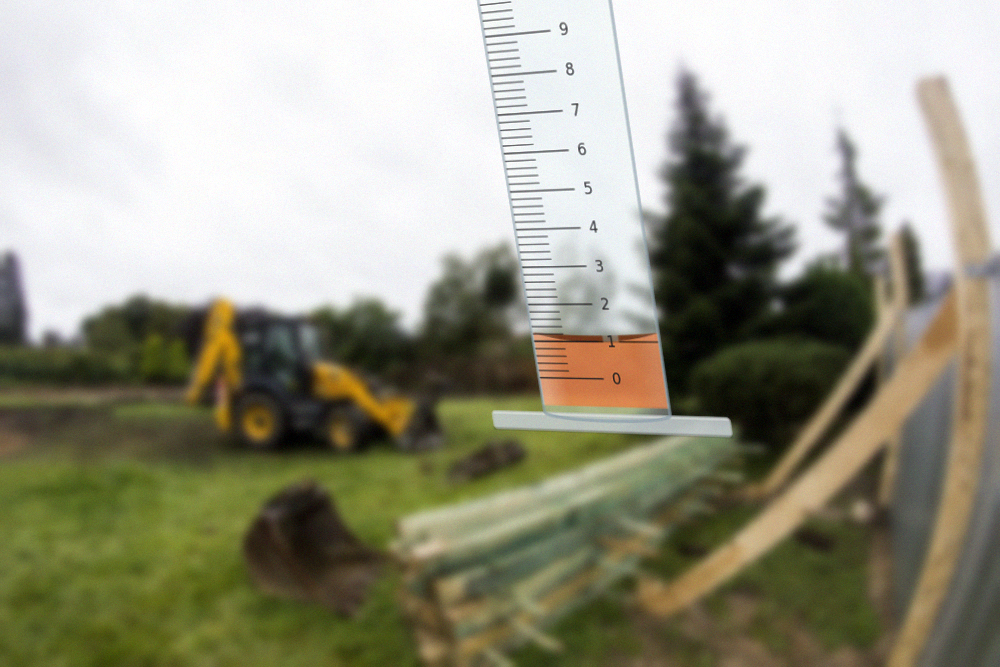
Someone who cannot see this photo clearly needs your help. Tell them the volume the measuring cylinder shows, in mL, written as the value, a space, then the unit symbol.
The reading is 1 mL
